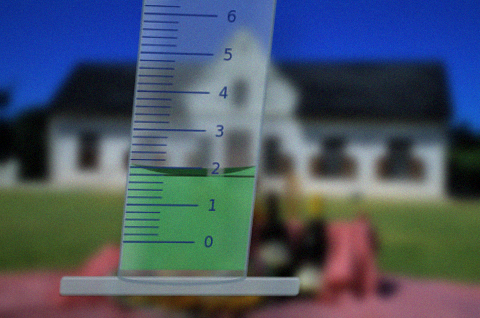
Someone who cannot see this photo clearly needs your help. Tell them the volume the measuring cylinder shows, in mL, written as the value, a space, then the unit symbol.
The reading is 1.8 mL
